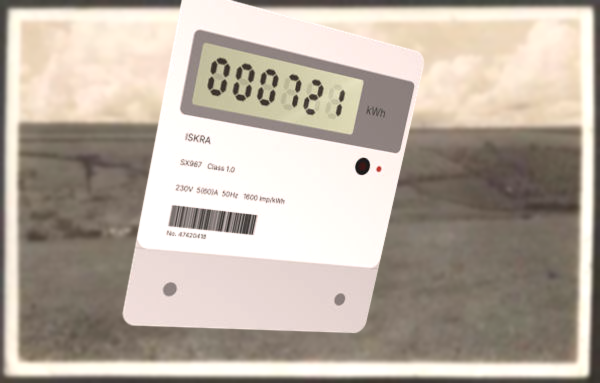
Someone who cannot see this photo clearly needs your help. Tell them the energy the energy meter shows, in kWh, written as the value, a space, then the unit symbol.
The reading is 721 kWh
